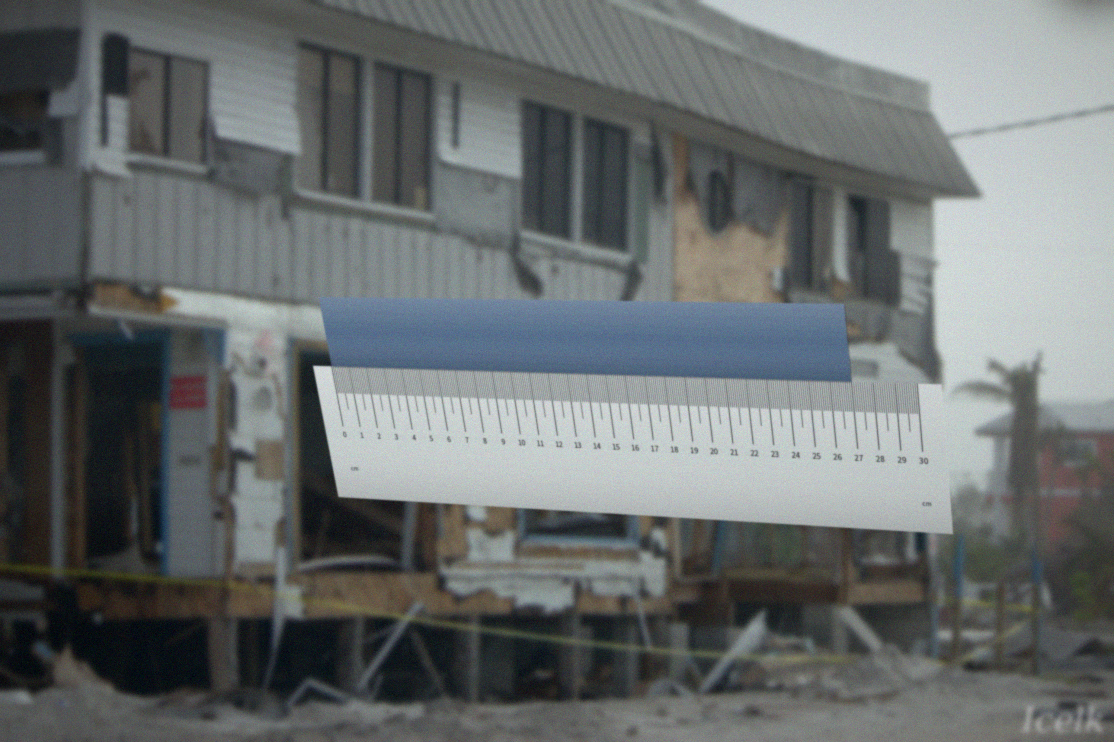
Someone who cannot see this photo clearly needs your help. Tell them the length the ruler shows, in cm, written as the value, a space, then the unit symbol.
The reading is 27 cm
